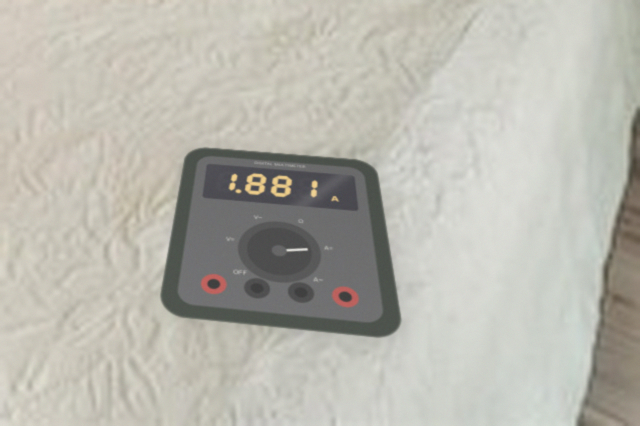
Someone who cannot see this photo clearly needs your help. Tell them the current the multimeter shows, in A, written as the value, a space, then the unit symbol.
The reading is 1.881 A
